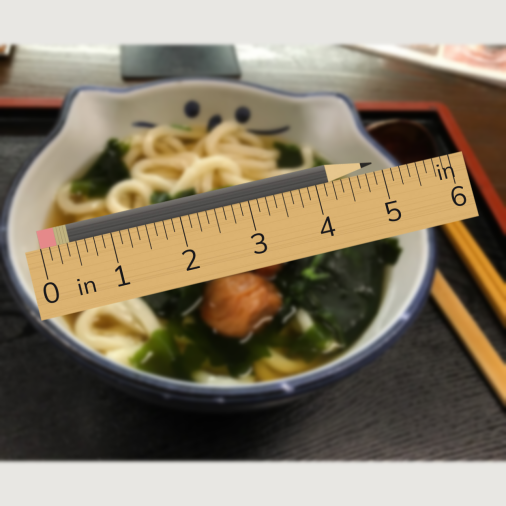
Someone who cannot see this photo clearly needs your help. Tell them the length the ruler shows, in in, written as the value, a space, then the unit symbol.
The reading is 4.875 in
